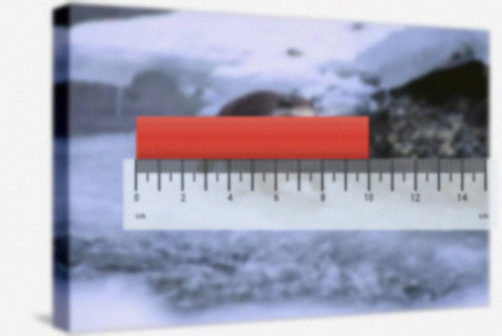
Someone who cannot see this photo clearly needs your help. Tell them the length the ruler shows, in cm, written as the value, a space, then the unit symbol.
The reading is 10 cm
